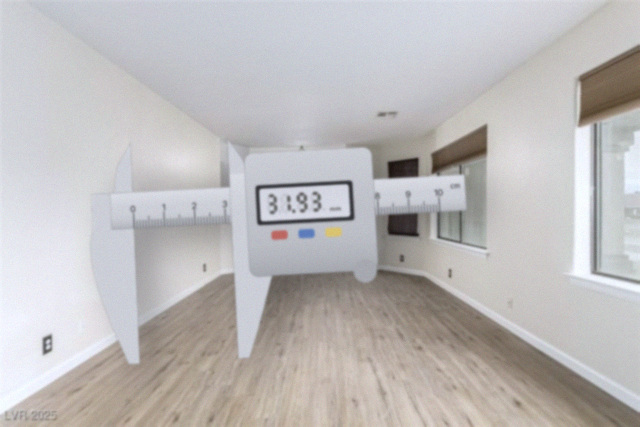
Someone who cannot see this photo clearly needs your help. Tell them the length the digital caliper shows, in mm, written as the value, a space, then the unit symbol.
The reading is 31.93 mm
